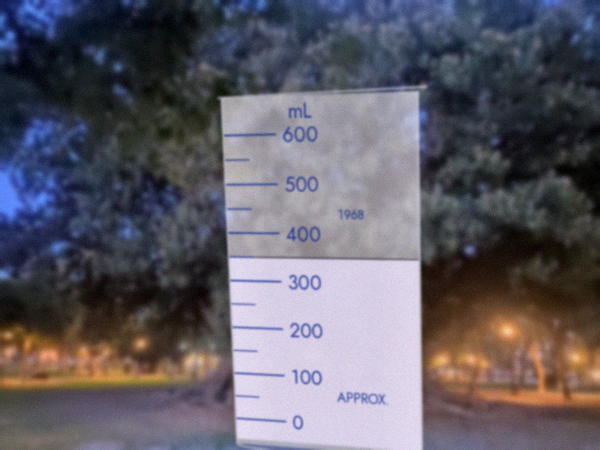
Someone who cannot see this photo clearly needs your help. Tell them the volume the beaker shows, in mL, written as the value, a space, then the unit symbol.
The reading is 350 mL
